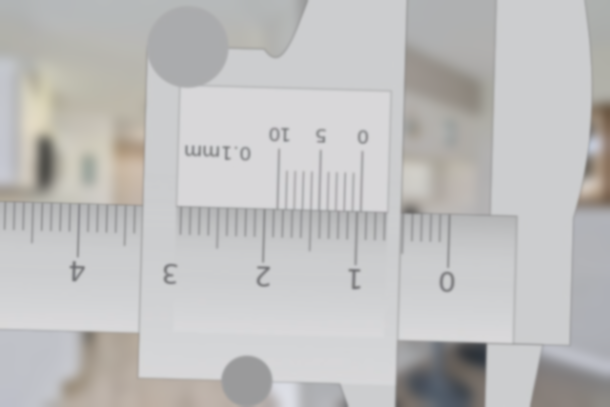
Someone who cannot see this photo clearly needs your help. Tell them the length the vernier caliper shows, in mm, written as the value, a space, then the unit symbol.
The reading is 9.6 mm
